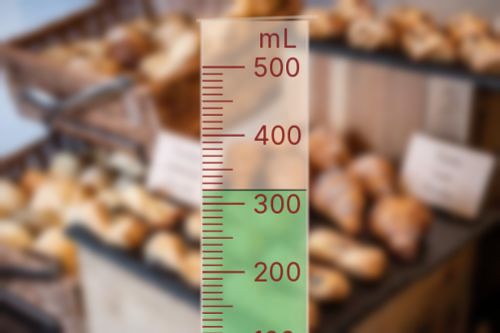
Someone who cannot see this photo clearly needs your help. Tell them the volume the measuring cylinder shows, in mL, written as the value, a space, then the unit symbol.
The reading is 320 mL
